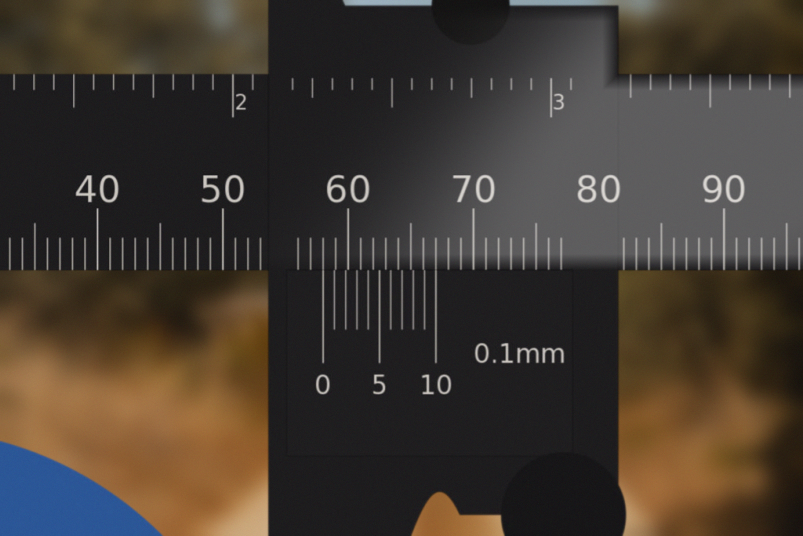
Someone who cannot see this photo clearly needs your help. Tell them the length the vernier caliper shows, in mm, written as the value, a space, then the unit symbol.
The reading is 58.0 mm
